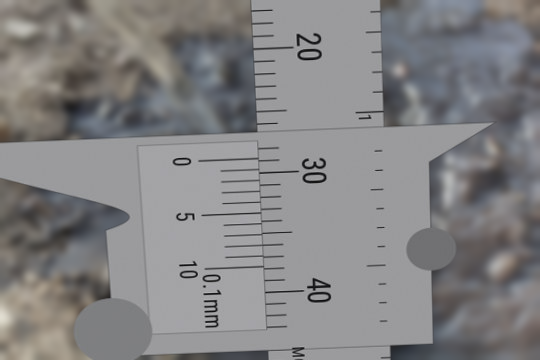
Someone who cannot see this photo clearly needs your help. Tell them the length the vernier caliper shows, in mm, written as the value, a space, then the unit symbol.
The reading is 28.8 mm
